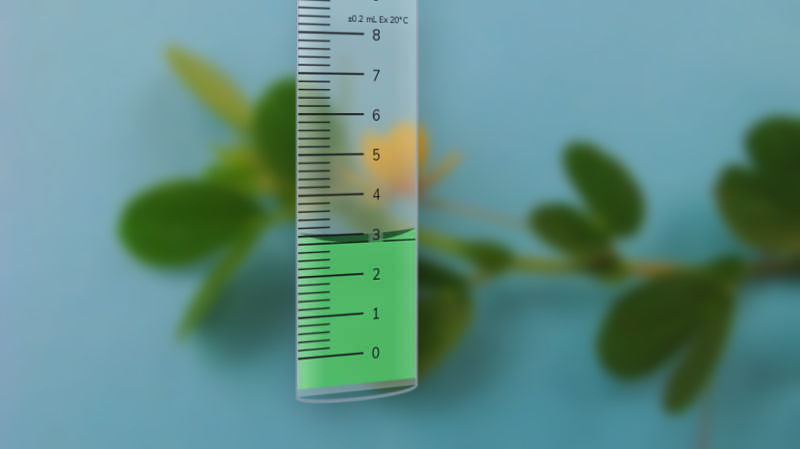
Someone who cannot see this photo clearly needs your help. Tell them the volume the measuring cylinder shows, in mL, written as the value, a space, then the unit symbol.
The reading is 2.8 mL
